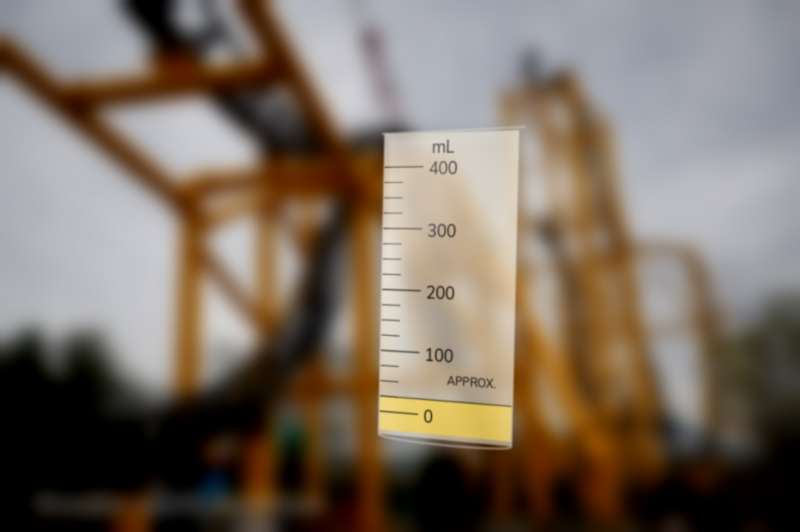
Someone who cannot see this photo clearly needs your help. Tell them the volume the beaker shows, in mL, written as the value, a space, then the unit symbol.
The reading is 25 mL
